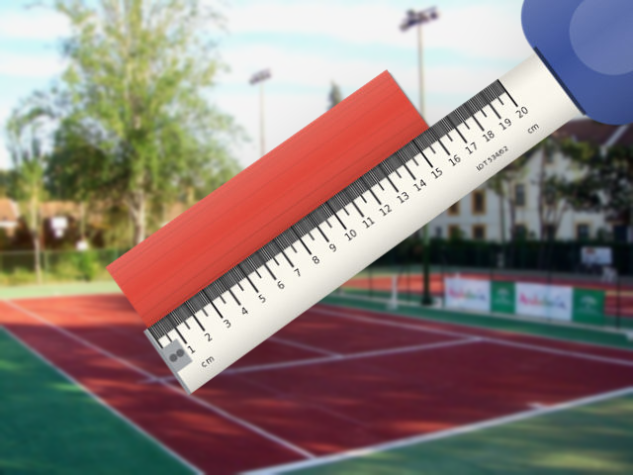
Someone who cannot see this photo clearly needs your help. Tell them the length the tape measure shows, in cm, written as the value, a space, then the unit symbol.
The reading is 16 cm
